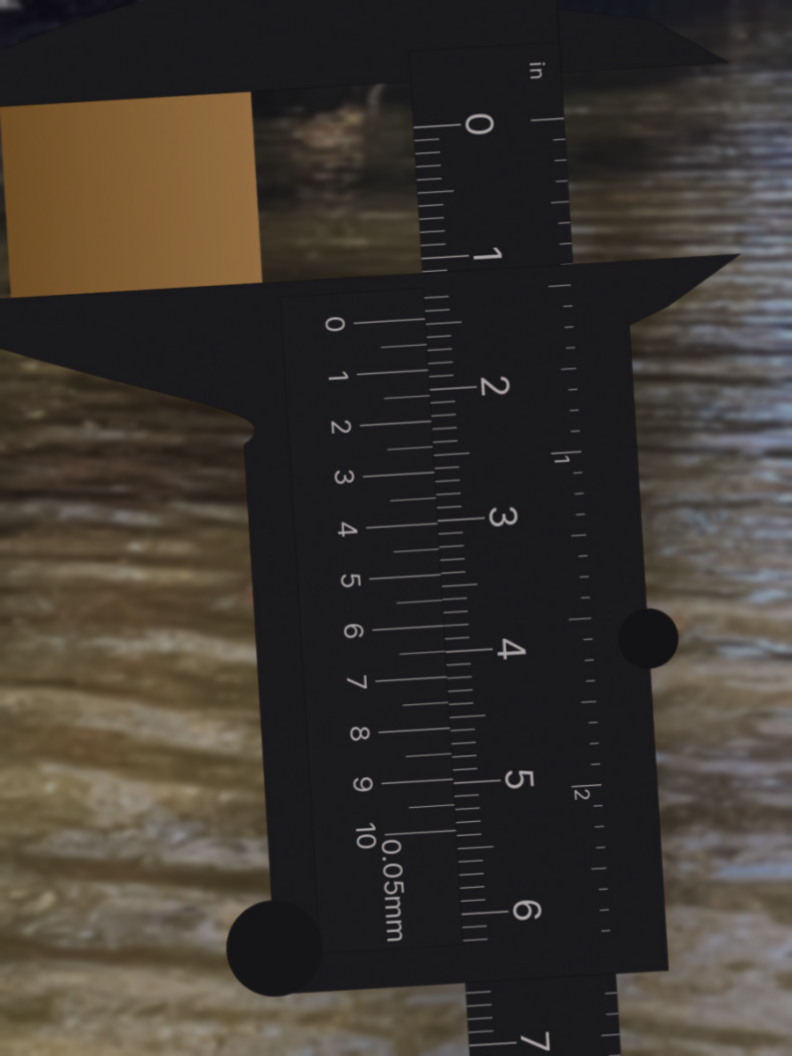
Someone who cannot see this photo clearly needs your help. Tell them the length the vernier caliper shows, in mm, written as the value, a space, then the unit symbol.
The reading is 14.6 mm
